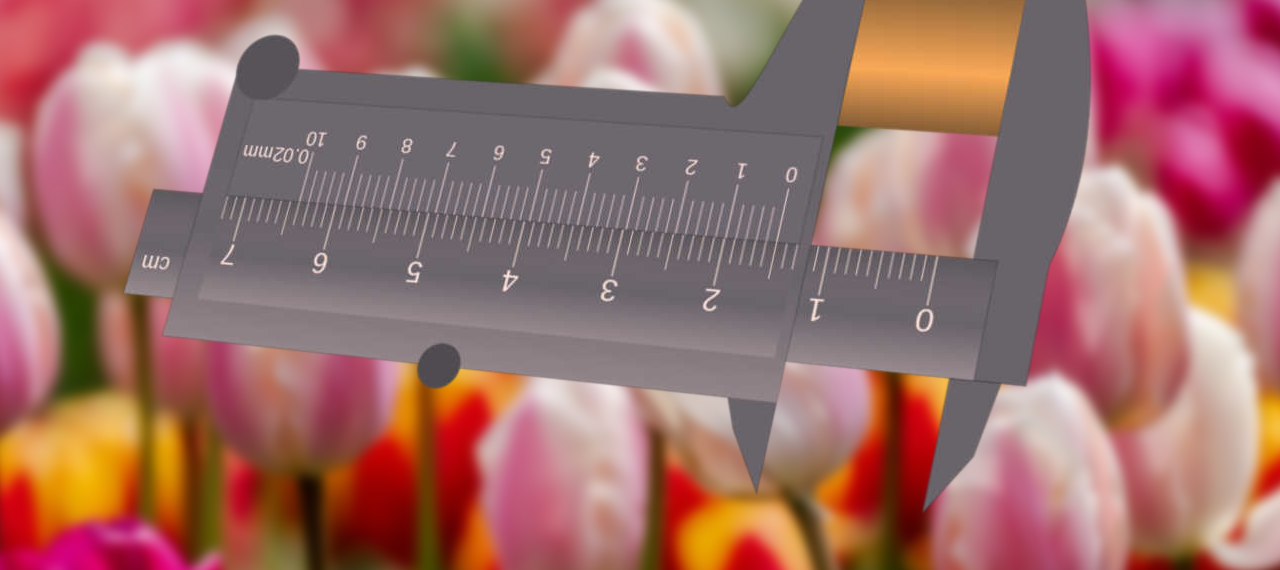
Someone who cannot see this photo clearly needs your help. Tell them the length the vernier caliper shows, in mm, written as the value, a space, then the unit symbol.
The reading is 15.0 mm
